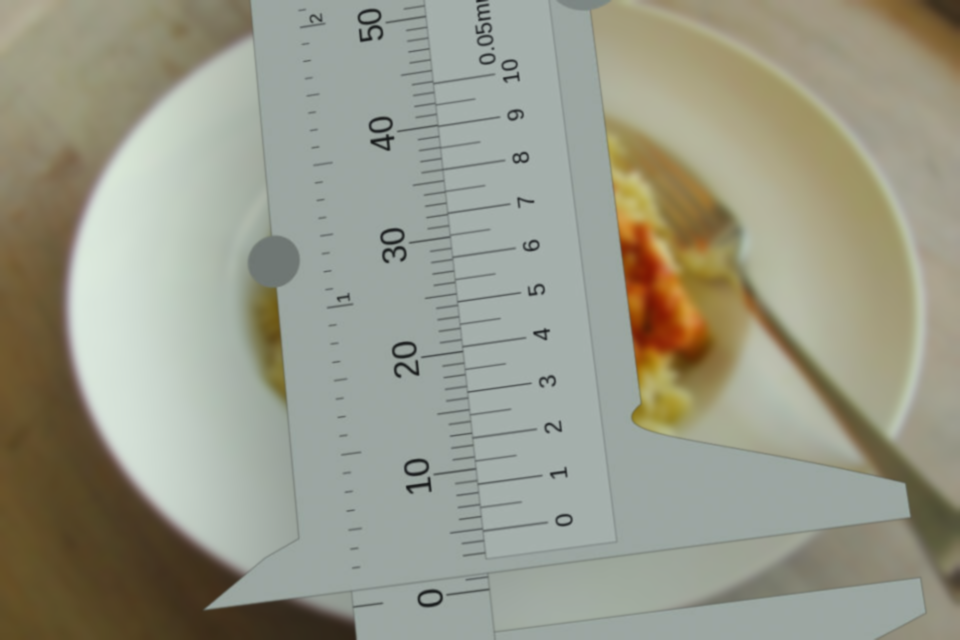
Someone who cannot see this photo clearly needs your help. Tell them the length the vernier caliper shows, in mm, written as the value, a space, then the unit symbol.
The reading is 4.8 mm
